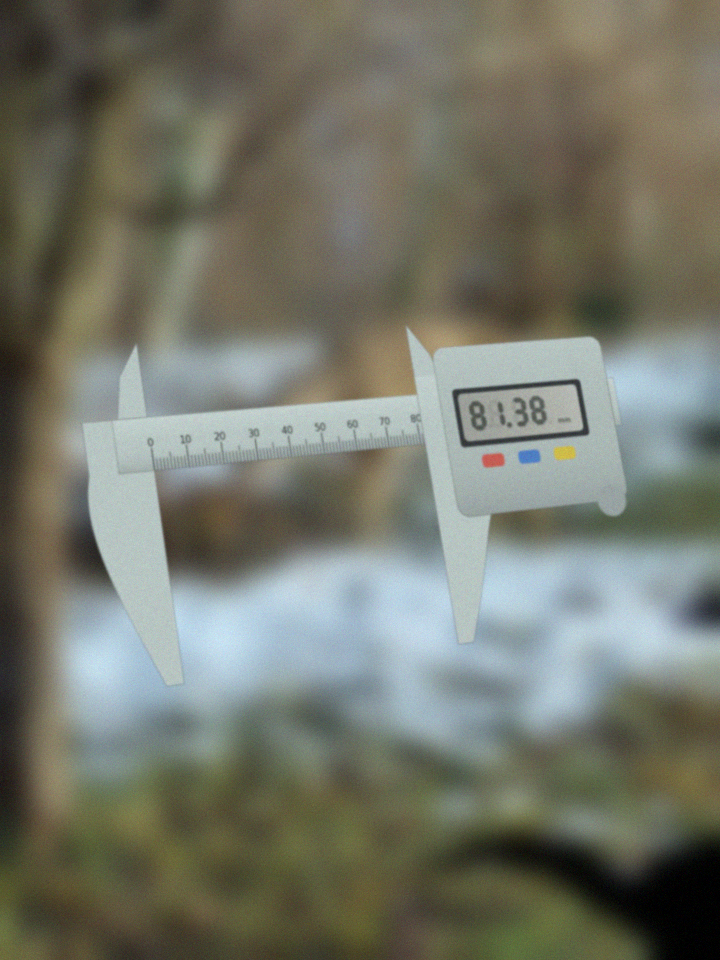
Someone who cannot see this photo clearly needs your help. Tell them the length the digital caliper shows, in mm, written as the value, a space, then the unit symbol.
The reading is 81.38 mm
